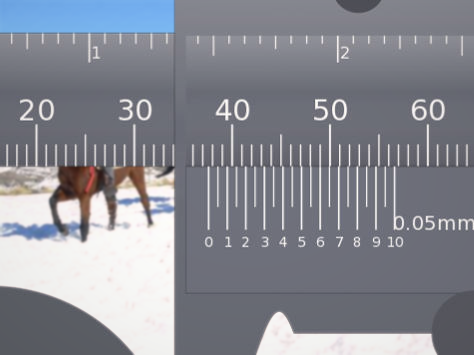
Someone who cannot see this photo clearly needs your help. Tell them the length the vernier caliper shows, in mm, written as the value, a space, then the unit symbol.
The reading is 37.6 mm
